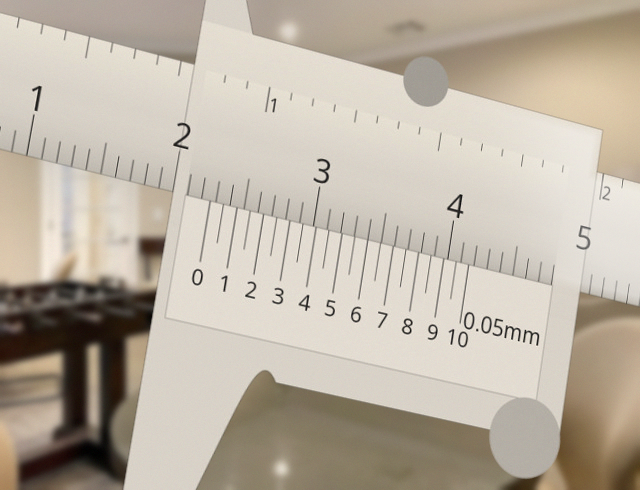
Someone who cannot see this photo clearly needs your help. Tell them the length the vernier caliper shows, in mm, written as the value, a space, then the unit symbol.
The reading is 22.6 mm
